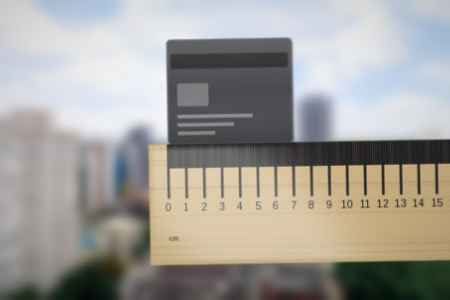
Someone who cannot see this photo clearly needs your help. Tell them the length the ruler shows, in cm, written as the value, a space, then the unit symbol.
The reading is 7 cm
